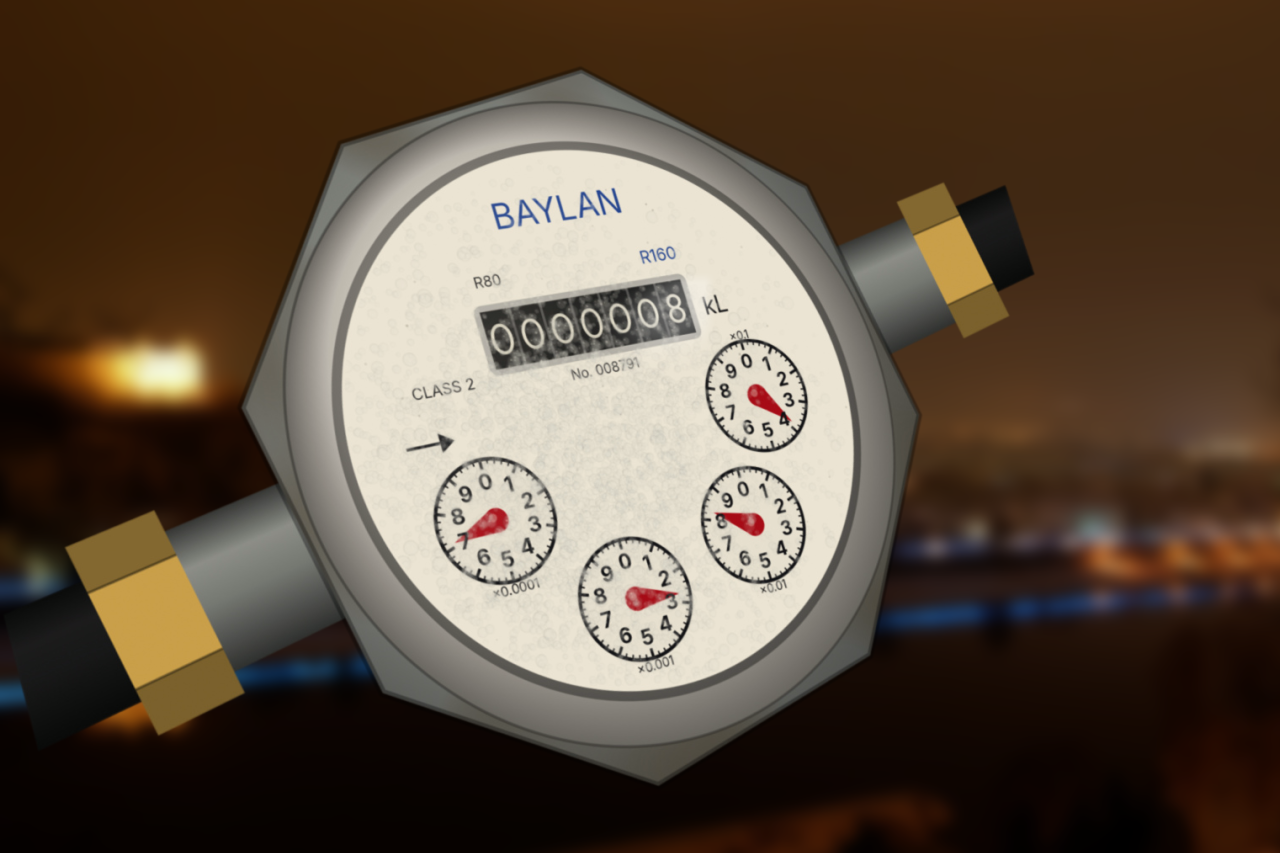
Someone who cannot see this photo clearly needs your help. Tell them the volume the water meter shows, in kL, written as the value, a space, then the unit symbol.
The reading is 8.3827 kL
